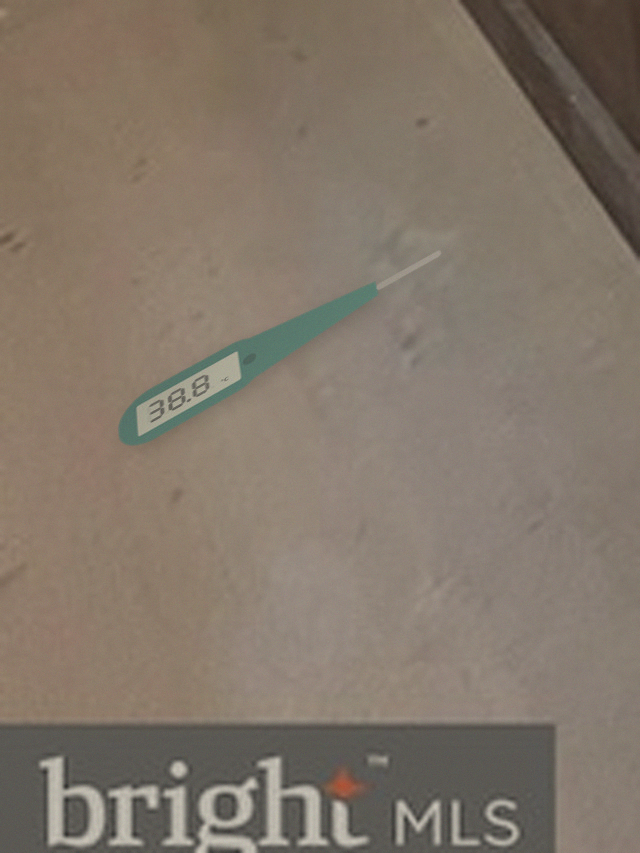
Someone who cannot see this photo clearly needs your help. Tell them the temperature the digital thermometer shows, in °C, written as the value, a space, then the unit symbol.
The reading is 38.8 °C
